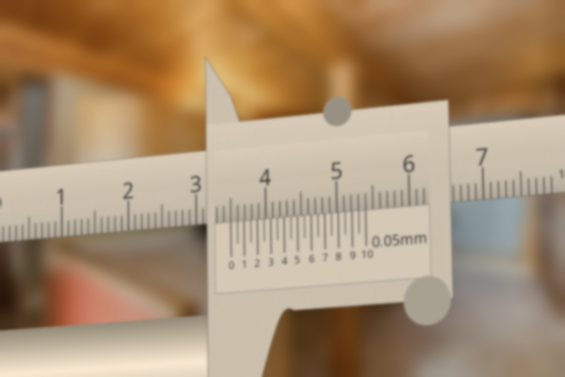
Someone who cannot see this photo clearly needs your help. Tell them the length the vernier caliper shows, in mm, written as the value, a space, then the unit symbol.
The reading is 35.0 mm
